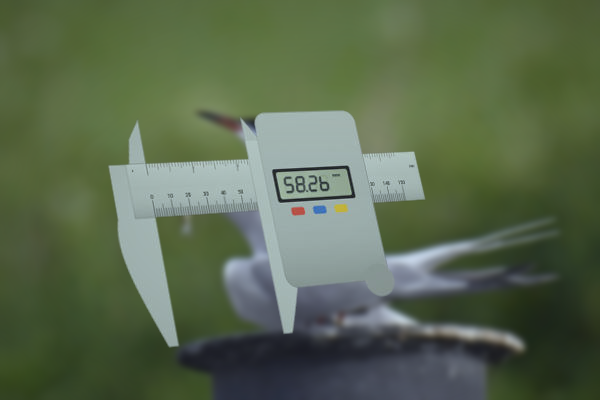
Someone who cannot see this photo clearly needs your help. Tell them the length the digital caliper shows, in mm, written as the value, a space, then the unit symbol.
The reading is 58.26 mm
